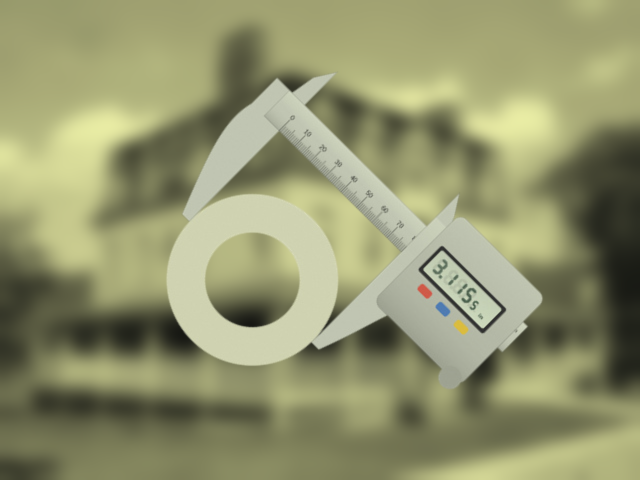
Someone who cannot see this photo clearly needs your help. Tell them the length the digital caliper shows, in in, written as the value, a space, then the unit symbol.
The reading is 3.1155 in
